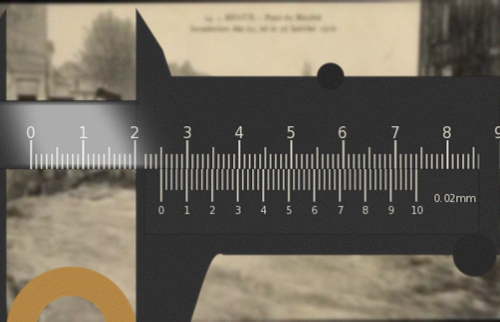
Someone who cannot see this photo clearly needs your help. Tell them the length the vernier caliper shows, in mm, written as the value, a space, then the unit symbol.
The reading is 25.0 mm
